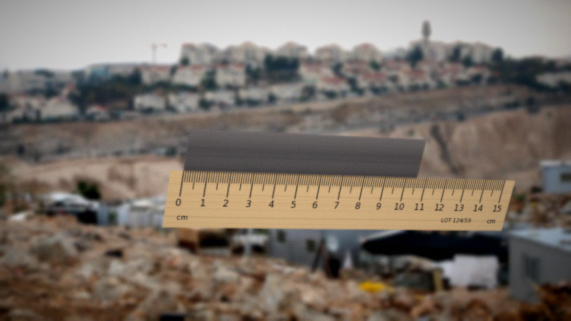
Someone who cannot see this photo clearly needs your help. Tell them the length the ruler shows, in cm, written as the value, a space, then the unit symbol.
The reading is 10.5 cm
